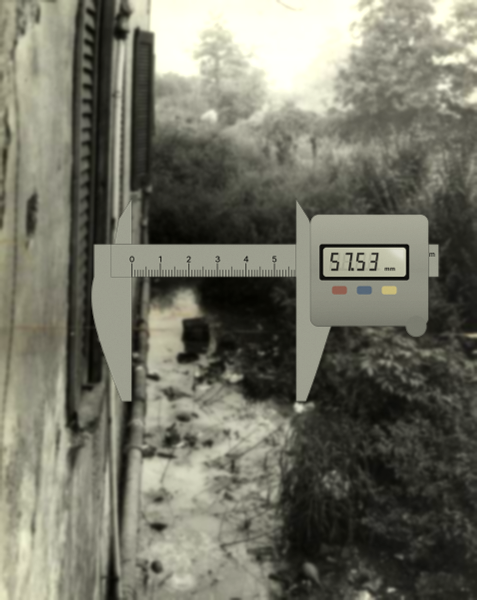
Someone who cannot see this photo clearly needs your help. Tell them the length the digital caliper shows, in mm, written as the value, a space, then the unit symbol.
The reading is 57.53 mm
